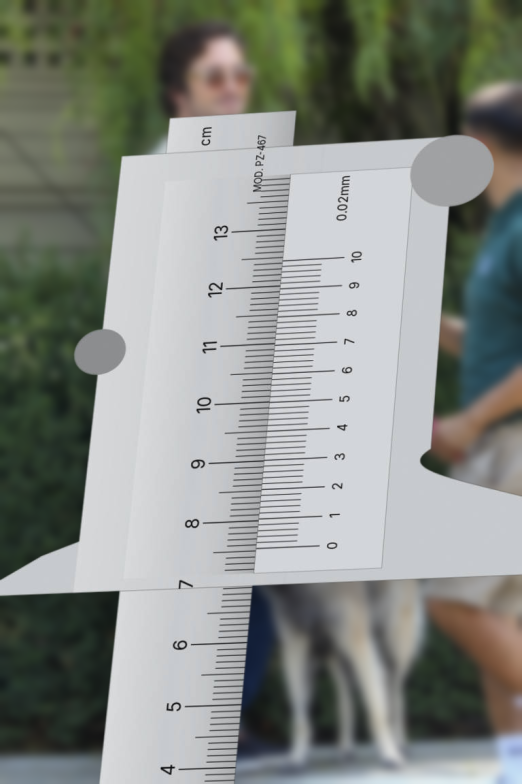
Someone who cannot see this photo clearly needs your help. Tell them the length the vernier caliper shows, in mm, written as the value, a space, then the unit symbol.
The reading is 75.4 mm
